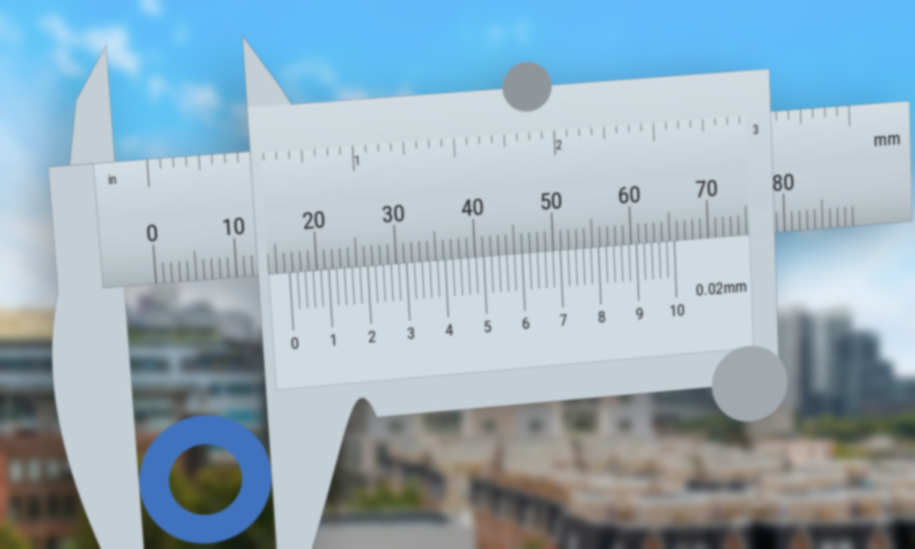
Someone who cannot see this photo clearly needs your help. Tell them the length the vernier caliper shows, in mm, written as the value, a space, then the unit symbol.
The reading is 16.6 mm
